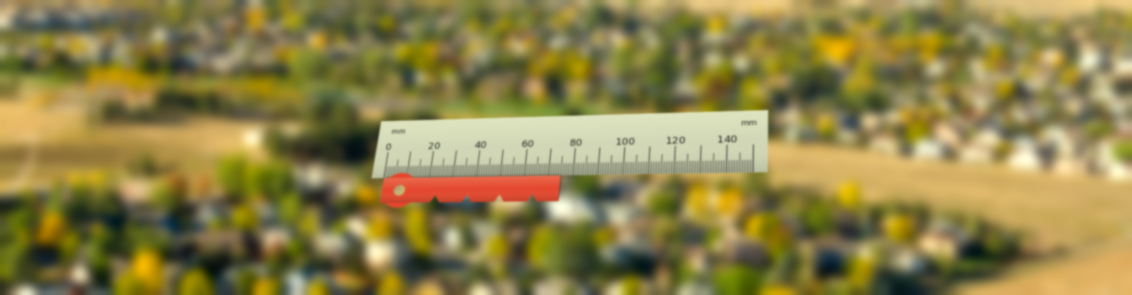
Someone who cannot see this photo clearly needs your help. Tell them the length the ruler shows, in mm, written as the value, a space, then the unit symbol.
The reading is 75 mm
